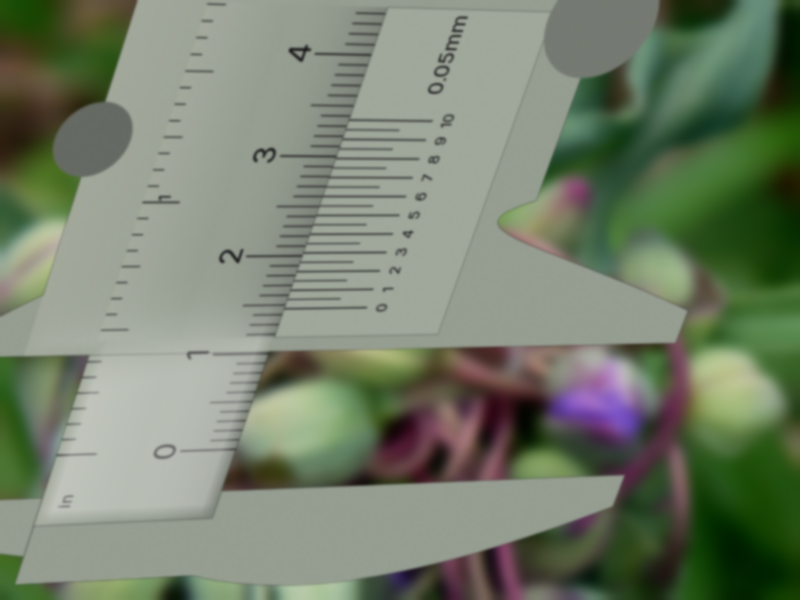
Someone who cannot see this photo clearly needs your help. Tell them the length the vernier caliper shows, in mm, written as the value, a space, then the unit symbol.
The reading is 14.6 mm
